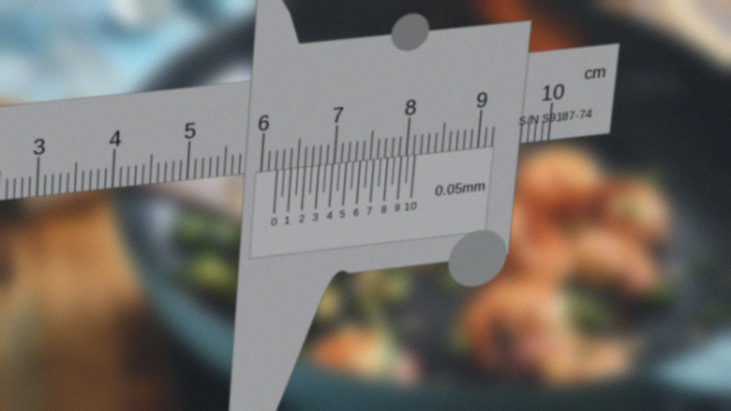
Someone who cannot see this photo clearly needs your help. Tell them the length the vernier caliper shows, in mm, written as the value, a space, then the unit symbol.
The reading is 62.2 mm
